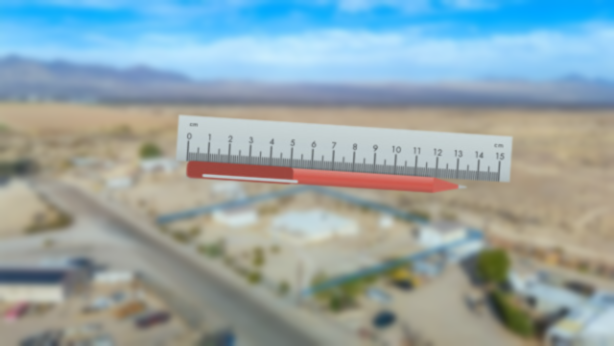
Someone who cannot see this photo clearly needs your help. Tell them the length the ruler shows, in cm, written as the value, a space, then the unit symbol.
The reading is 13.5 cm
